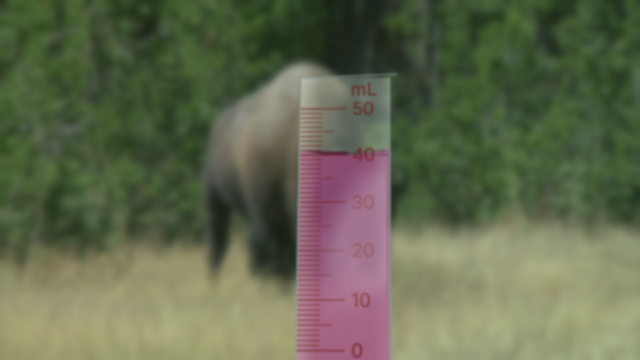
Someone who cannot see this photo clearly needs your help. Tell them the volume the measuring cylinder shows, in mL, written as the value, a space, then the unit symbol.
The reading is 40 mL
